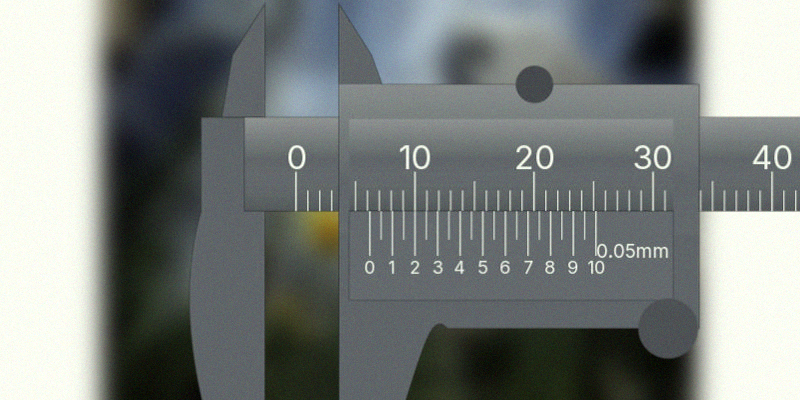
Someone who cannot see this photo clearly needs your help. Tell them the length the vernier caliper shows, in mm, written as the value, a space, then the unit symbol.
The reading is 6.2 mm
